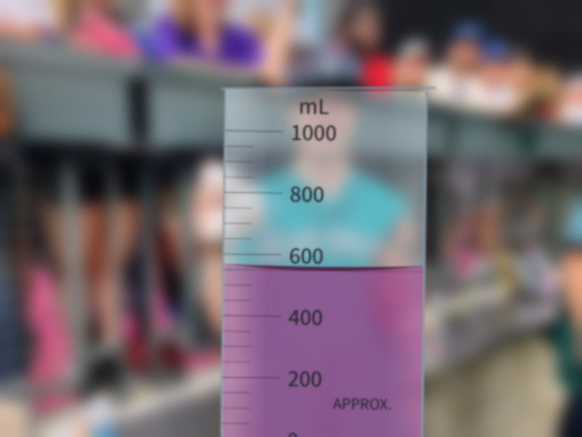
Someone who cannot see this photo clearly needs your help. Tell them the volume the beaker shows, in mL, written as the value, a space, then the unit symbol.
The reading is 550 mL
